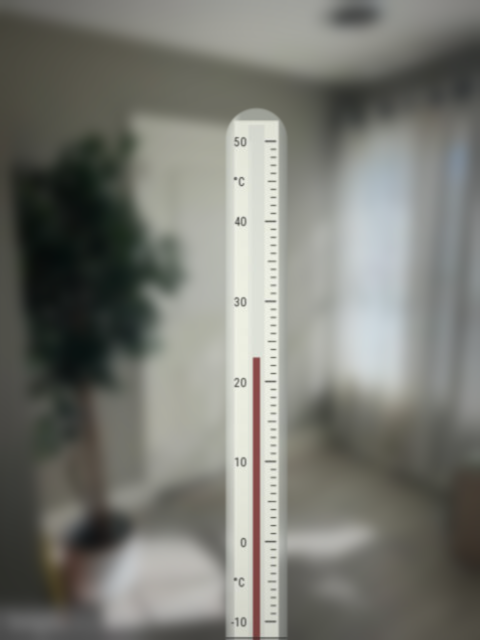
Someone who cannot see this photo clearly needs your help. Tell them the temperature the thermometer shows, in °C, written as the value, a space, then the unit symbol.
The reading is 23 °C
